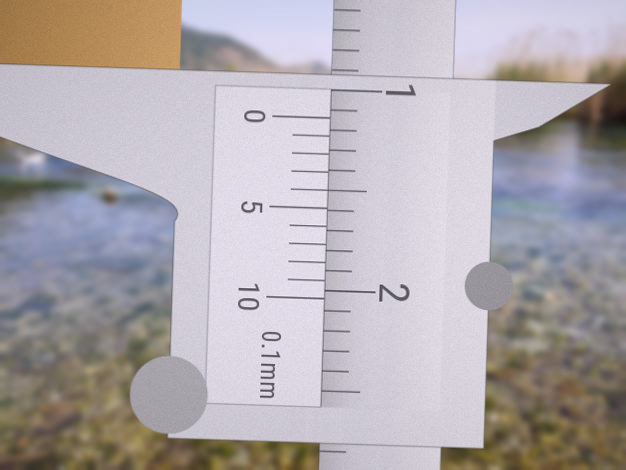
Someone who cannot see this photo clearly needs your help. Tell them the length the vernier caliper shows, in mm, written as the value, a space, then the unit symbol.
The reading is 11.4 mm
